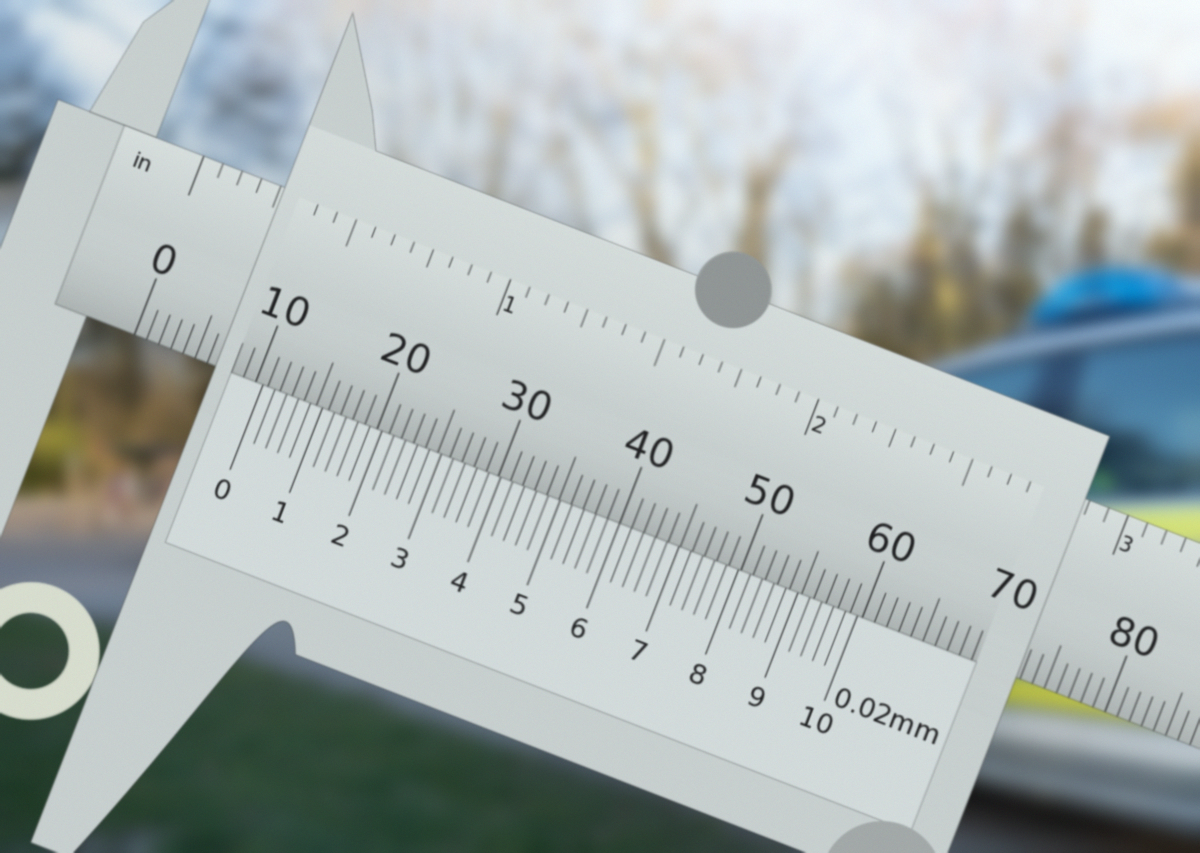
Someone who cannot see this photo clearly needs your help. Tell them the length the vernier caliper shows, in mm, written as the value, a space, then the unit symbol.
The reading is 10.6 mm
